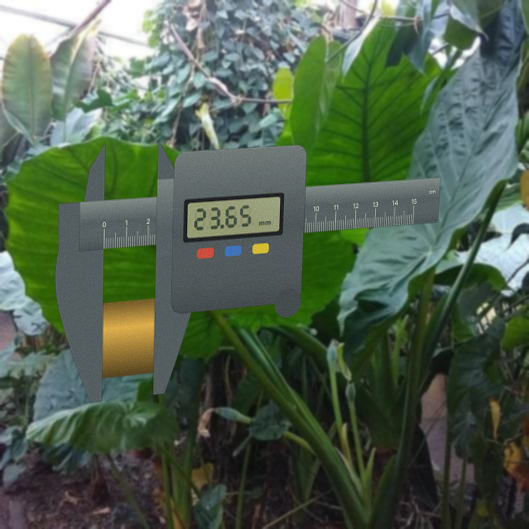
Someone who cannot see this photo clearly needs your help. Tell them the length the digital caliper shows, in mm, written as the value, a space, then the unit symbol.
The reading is 23.65 mm
